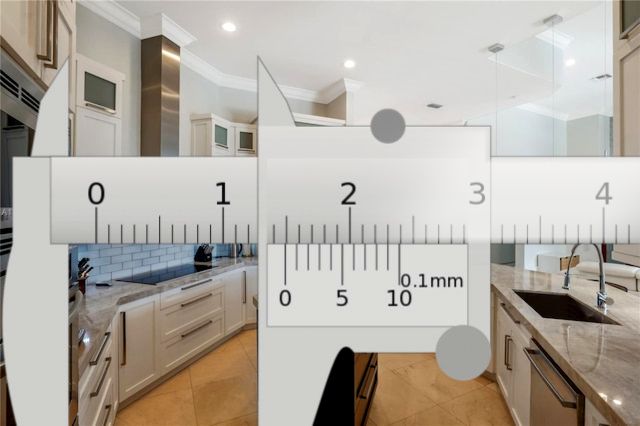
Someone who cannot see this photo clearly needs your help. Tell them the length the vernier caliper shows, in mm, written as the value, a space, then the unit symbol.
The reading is 14.9 mm
